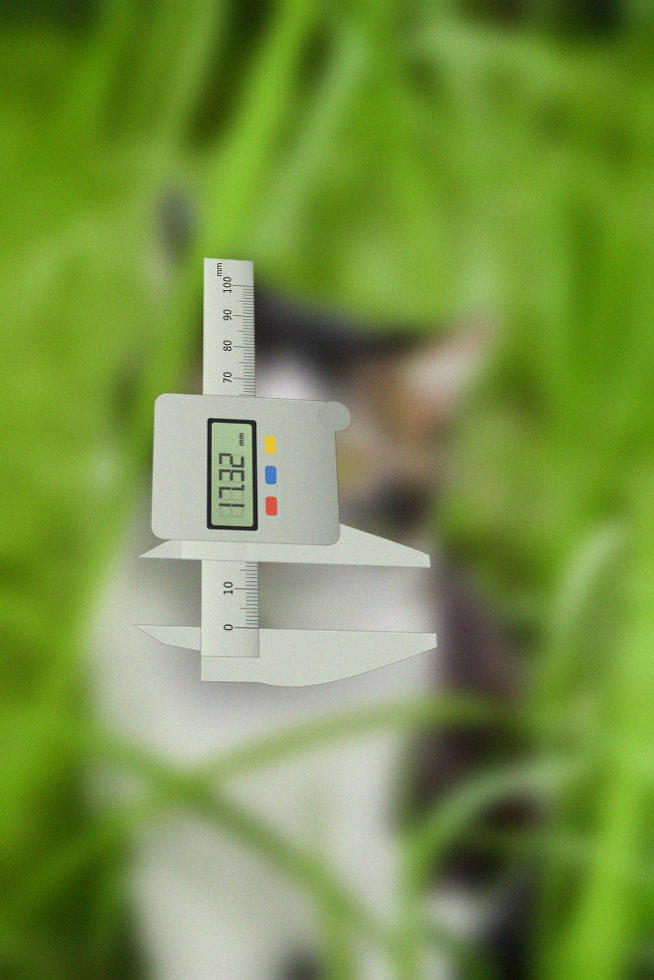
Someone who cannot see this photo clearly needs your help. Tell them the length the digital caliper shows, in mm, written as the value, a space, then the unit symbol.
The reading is 17.32 mm
